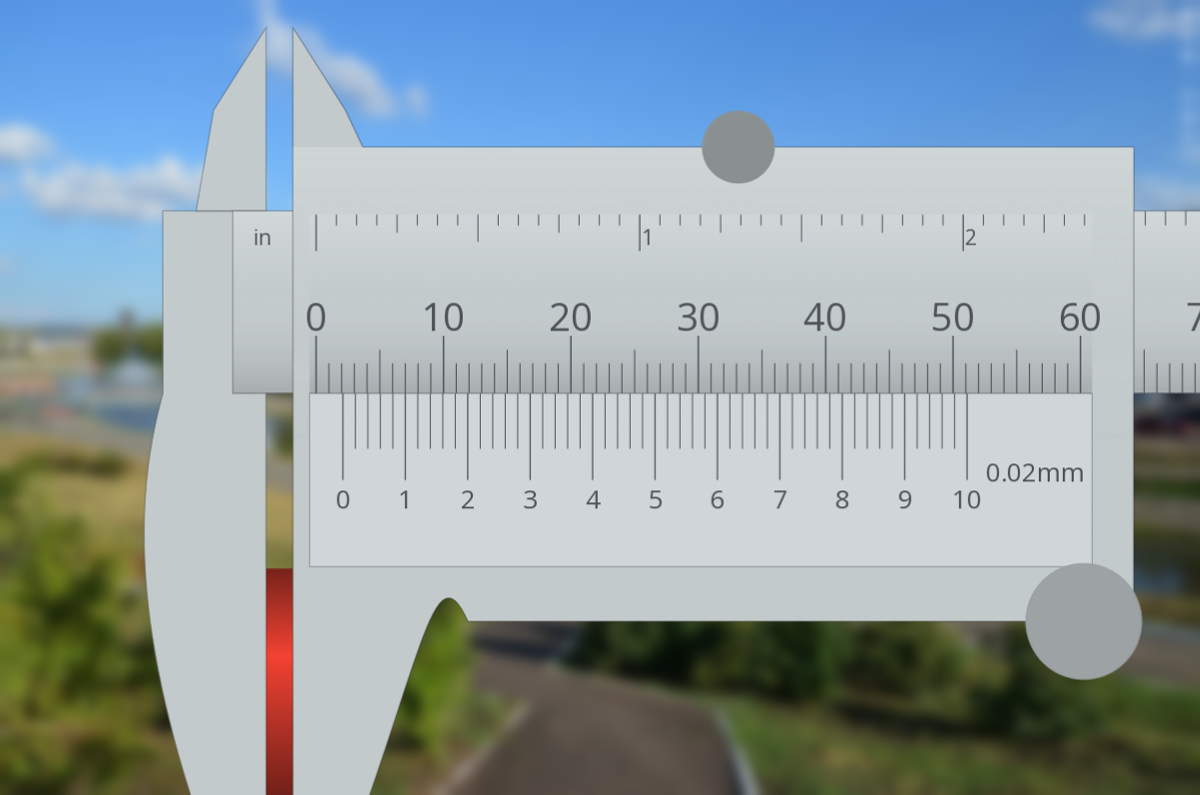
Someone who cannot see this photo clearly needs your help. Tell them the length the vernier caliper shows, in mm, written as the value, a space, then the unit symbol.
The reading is 2.1 mm
